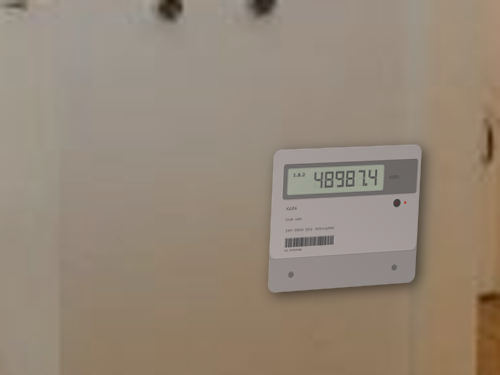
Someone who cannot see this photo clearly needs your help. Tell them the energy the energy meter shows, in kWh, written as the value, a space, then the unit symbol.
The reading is 48987.4 kWh
